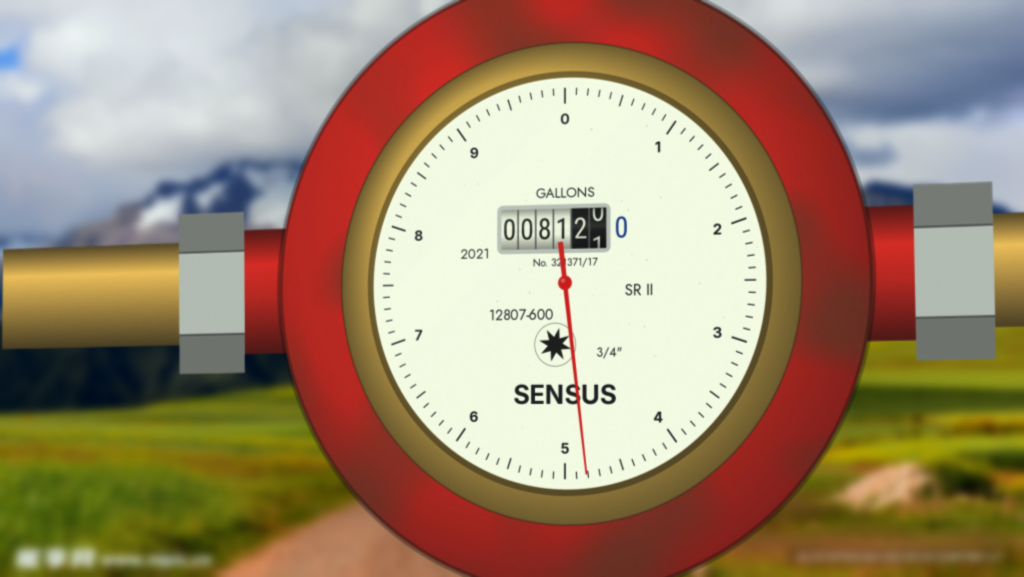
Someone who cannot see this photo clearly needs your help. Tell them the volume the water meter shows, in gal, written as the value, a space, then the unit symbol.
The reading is 81204.8 gal
